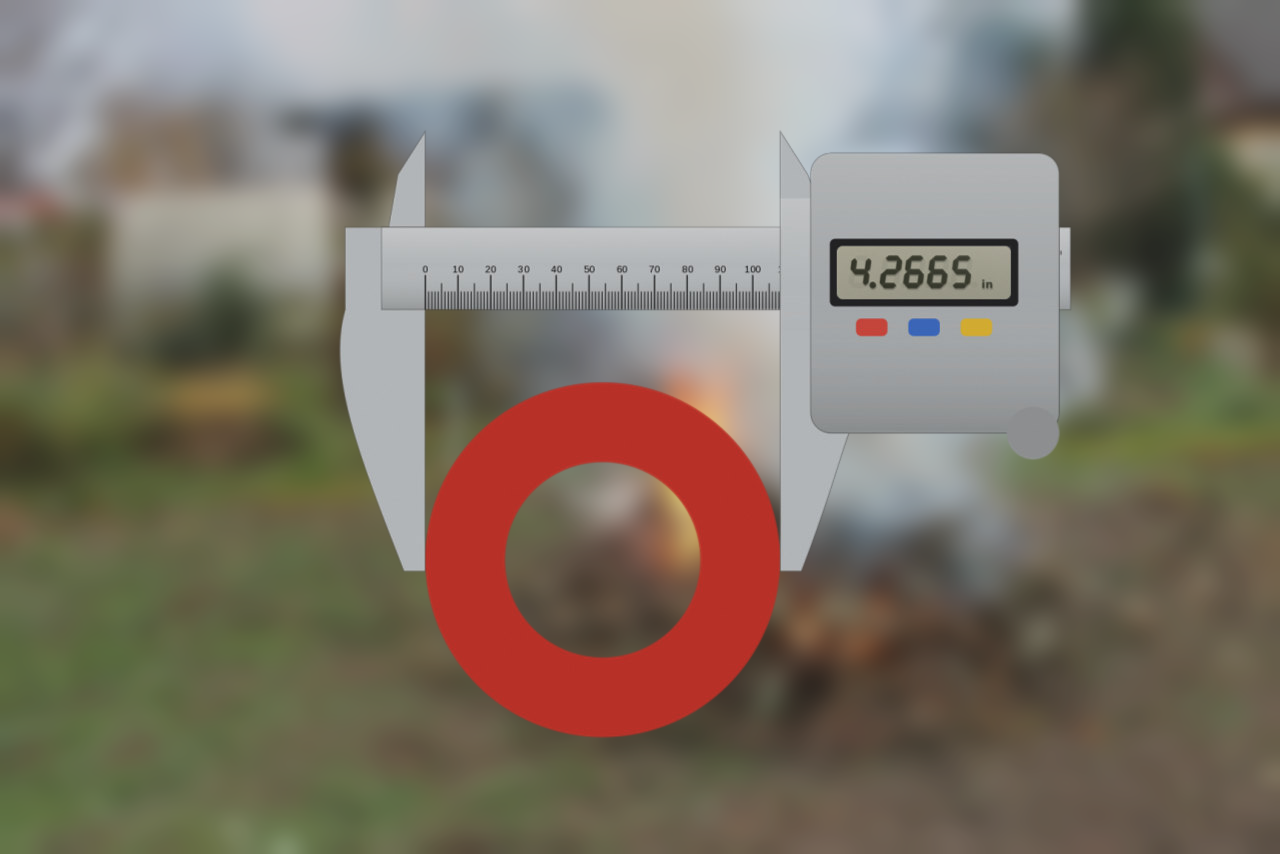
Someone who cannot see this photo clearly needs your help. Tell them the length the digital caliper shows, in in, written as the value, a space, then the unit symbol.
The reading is 4.2665 in
